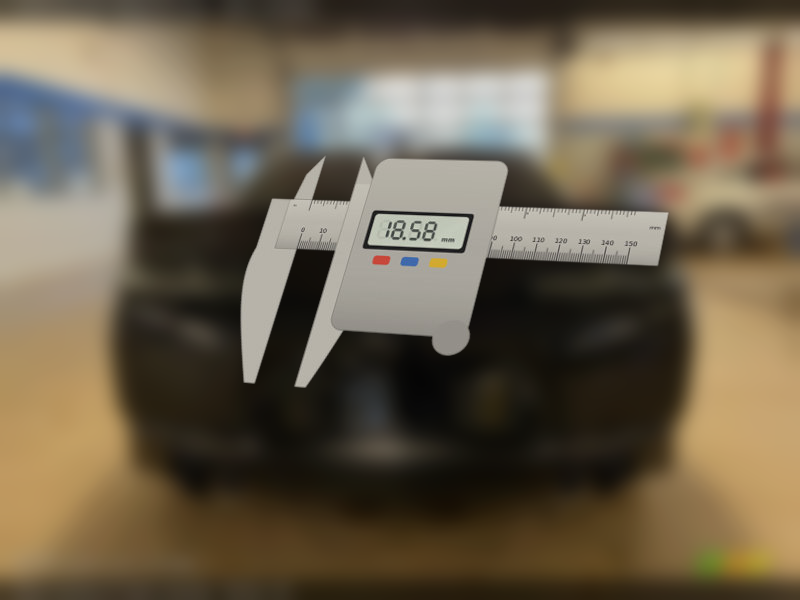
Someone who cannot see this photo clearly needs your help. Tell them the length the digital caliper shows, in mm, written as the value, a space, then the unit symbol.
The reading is 18.58 mm
